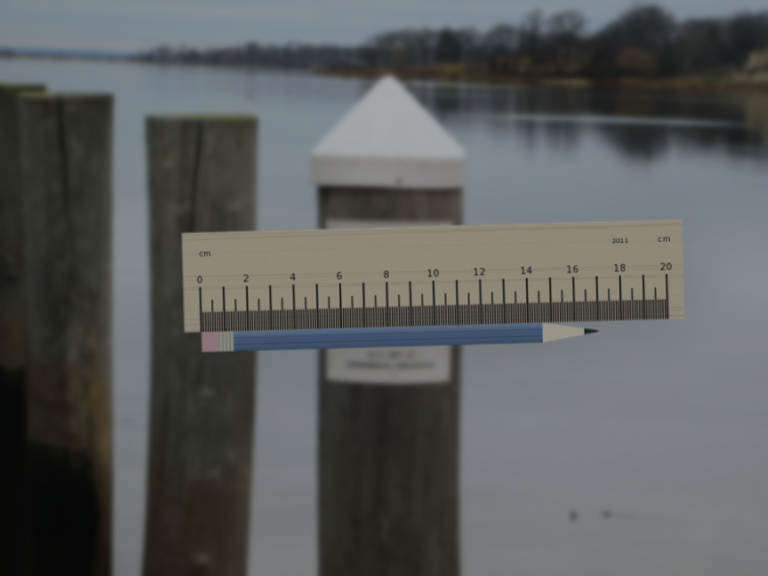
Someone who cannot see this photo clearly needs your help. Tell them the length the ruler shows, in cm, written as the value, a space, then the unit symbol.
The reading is 17 cm
